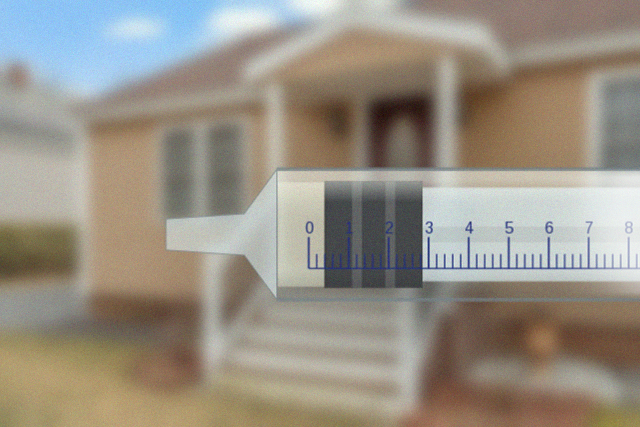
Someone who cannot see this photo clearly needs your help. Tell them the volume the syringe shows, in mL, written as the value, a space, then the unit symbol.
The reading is 0.4 mL
